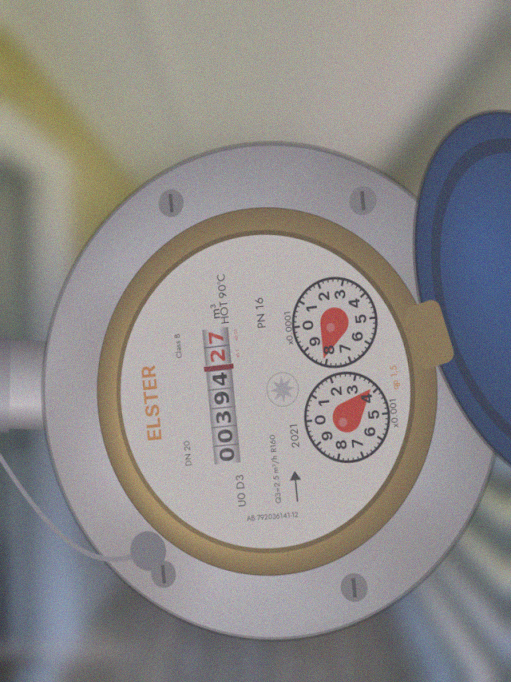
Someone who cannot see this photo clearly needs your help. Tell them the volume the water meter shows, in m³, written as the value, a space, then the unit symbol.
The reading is 394.2738 m³
